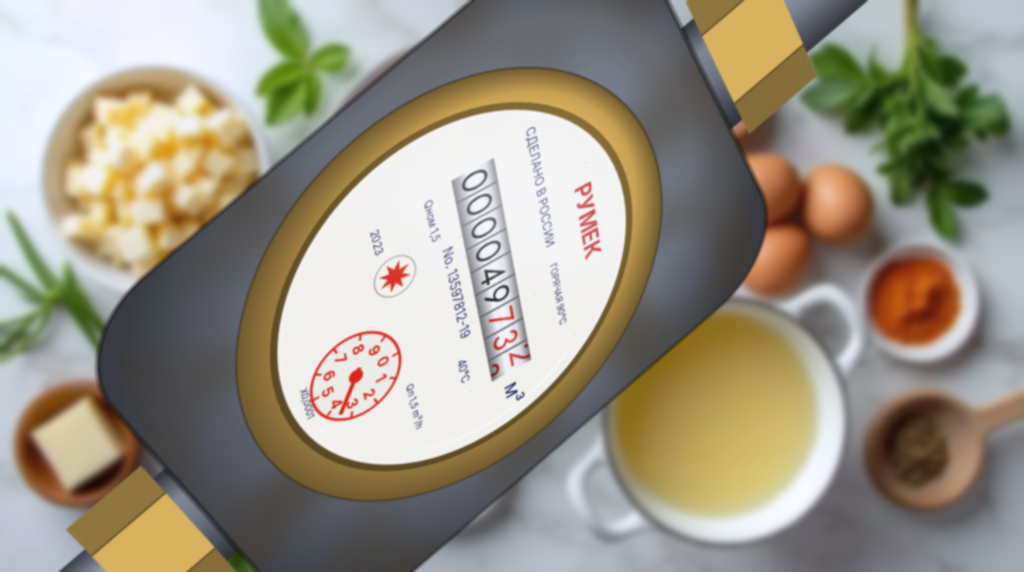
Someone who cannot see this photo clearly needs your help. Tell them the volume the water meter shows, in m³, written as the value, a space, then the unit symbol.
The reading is 49.7323 m³
